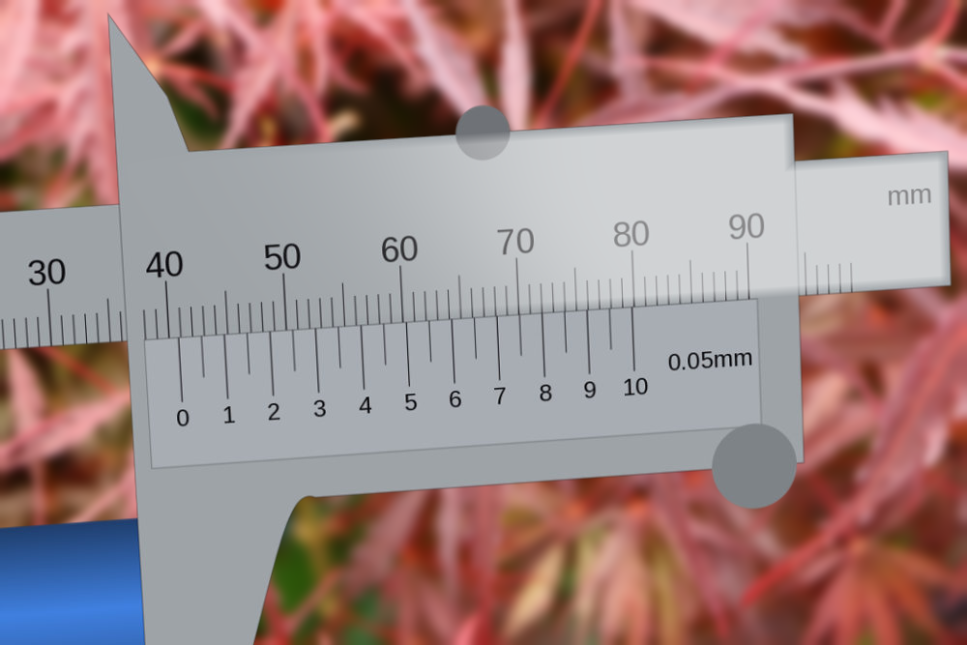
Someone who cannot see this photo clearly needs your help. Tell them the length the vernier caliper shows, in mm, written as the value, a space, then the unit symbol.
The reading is 40.8 mm
